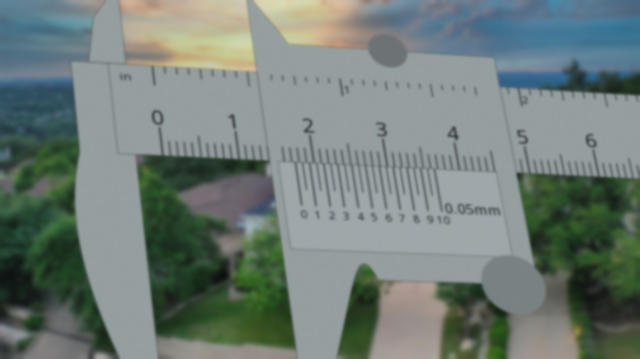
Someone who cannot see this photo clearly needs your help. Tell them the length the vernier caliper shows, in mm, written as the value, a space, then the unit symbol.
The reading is 17.5 mm
